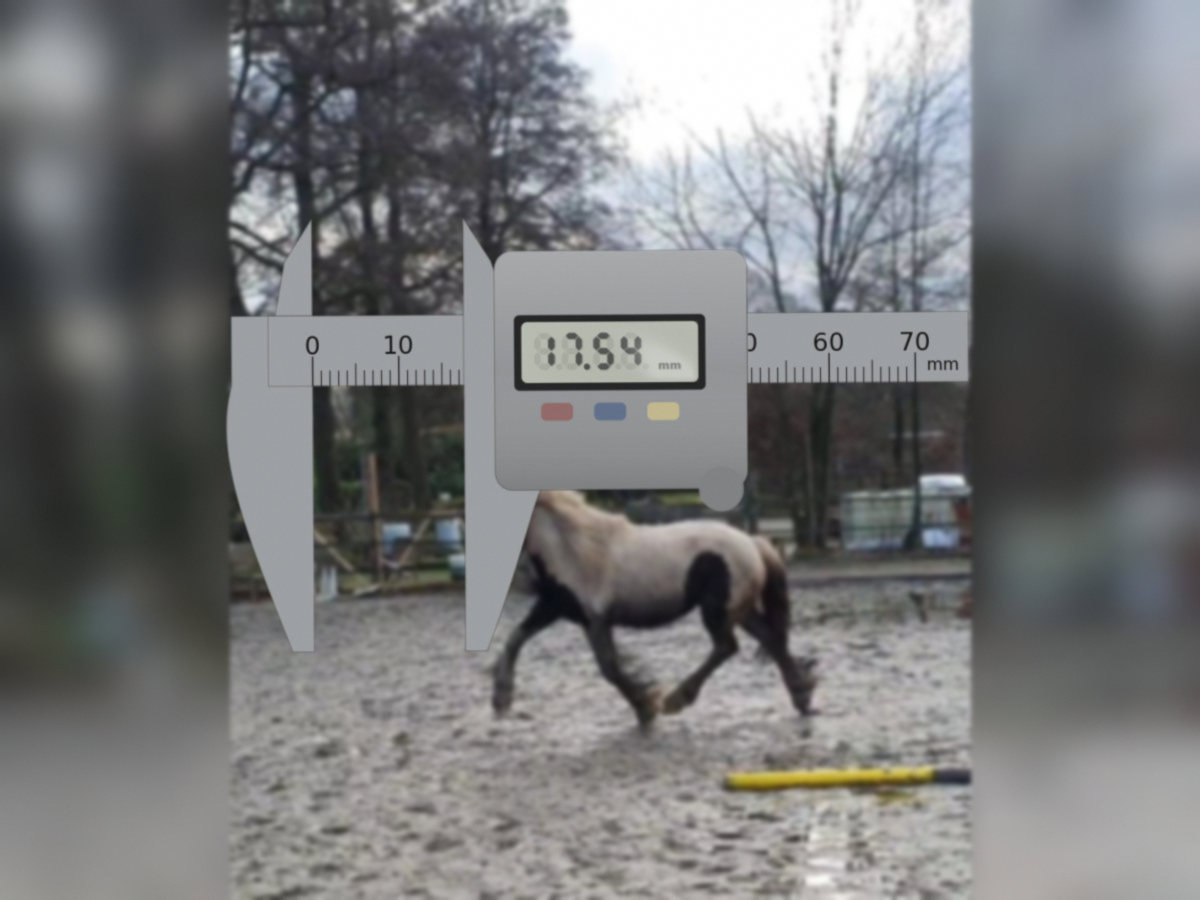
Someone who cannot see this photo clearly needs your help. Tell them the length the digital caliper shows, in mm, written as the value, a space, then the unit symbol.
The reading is 17.54 mm
